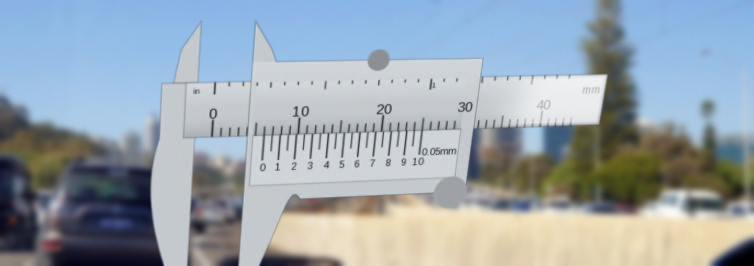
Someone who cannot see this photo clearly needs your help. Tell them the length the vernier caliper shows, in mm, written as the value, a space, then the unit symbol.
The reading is 6.0 mm
